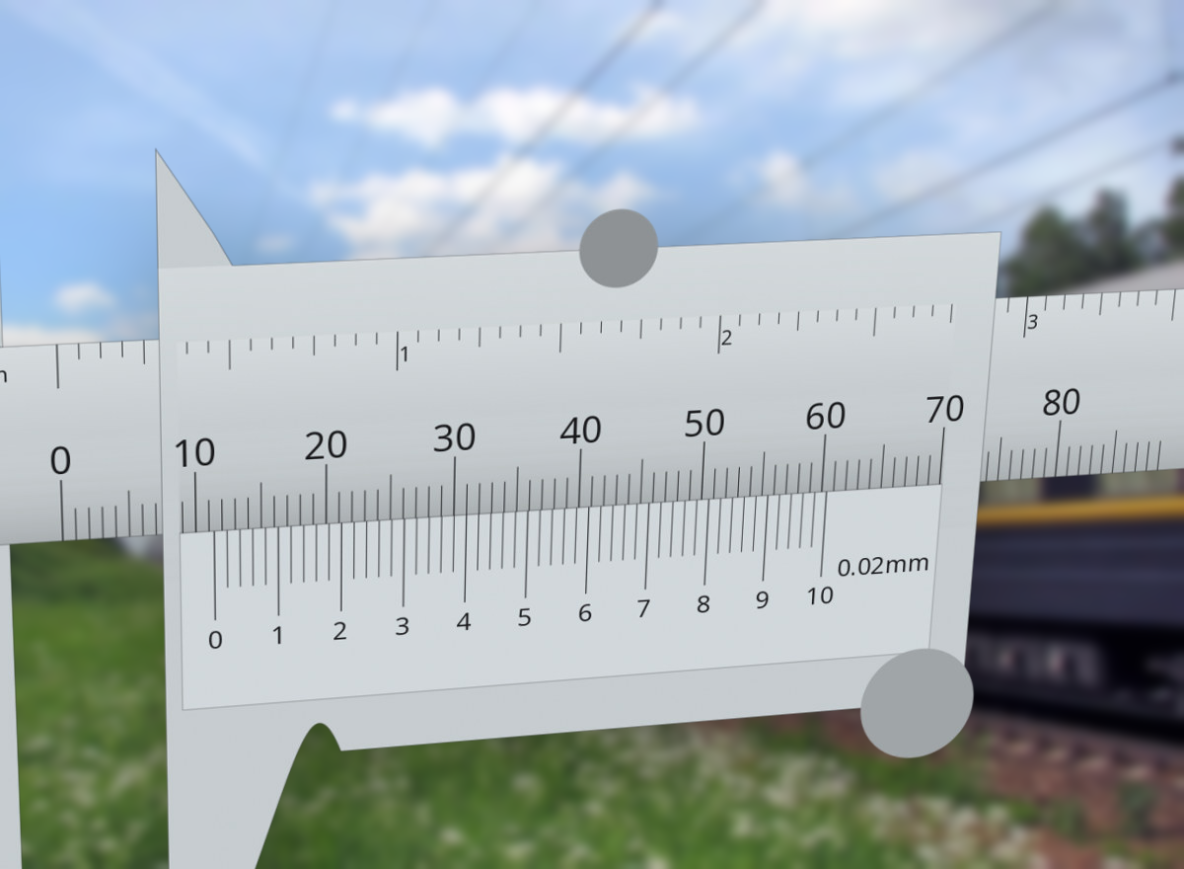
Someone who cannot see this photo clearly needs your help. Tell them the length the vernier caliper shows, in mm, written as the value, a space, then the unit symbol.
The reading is 11.4 mm
